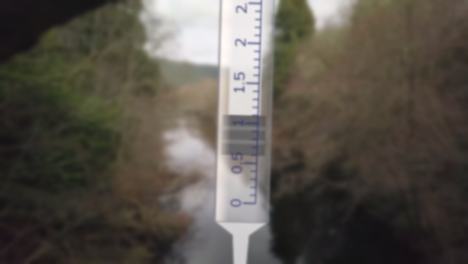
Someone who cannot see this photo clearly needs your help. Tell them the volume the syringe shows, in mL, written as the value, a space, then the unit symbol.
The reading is 0.6 mL
